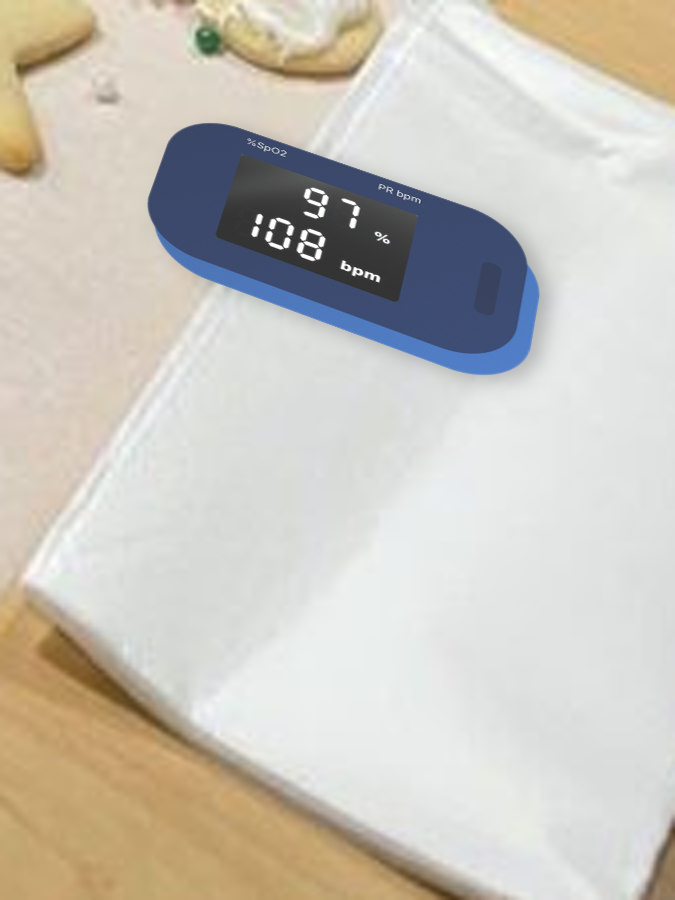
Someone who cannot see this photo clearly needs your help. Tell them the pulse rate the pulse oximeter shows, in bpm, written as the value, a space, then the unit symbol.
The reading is 108 bpm
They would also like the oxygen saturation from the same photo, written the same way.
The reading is 97 %
